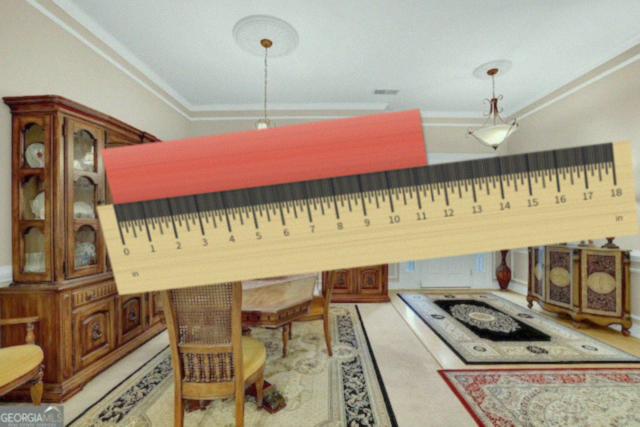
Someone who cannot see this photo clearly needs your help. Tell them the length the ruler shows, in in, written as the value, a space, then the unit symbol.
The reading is 11.5 in
